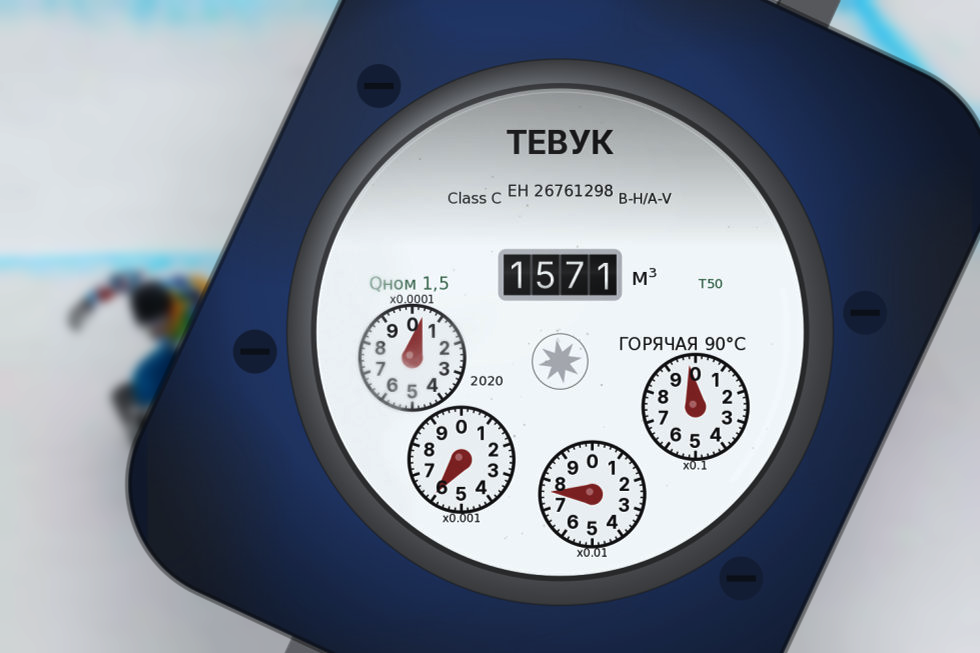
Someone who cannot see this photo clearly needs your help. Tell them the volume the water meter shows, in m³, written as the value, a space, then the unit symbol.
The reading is 1570.9760 m³
